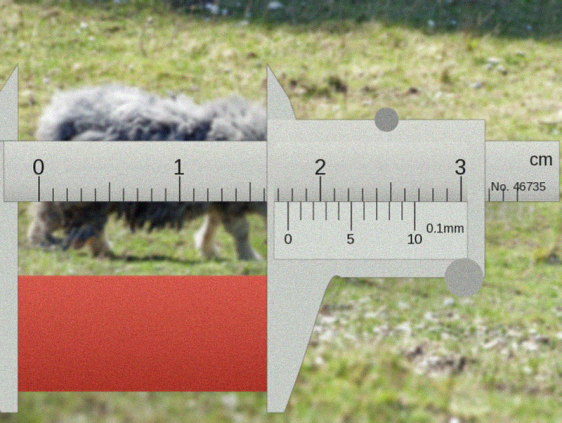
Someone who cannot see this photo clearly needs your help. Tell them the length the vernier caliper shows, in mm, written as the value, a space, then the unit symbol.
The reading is 17.7 mm
